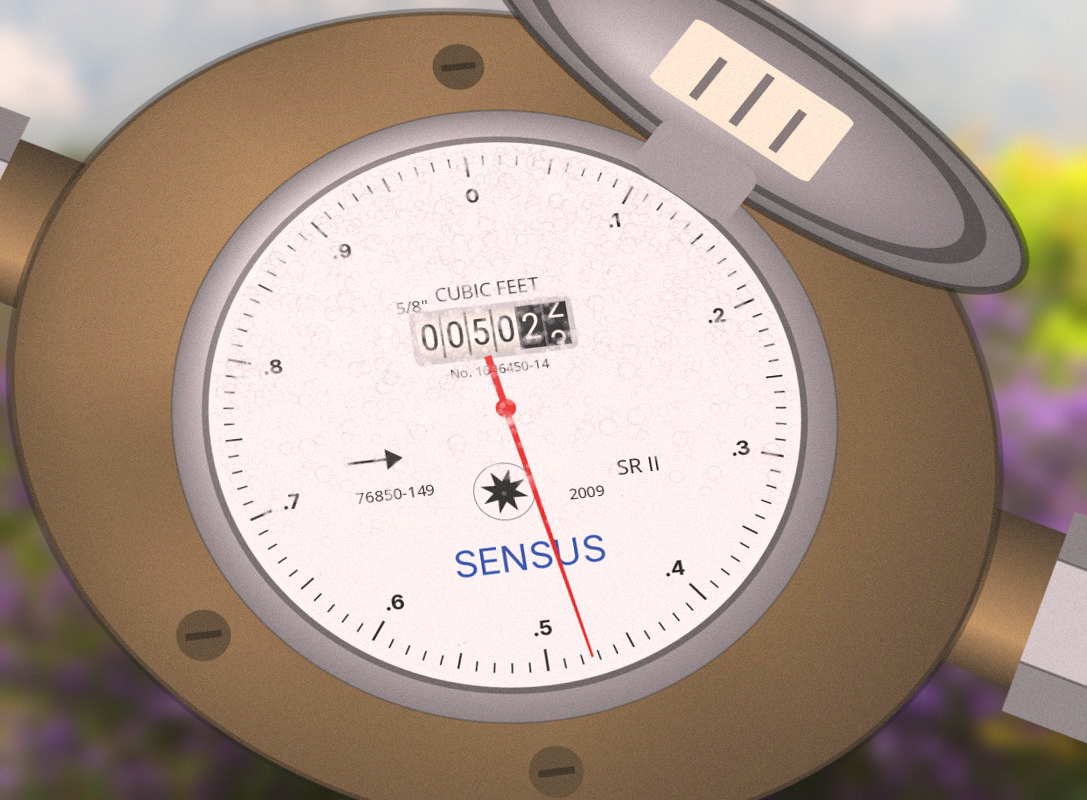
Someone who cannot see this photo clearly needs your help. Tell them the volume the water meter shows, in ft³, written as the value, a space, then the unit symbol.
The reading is 5022.47 ft³
